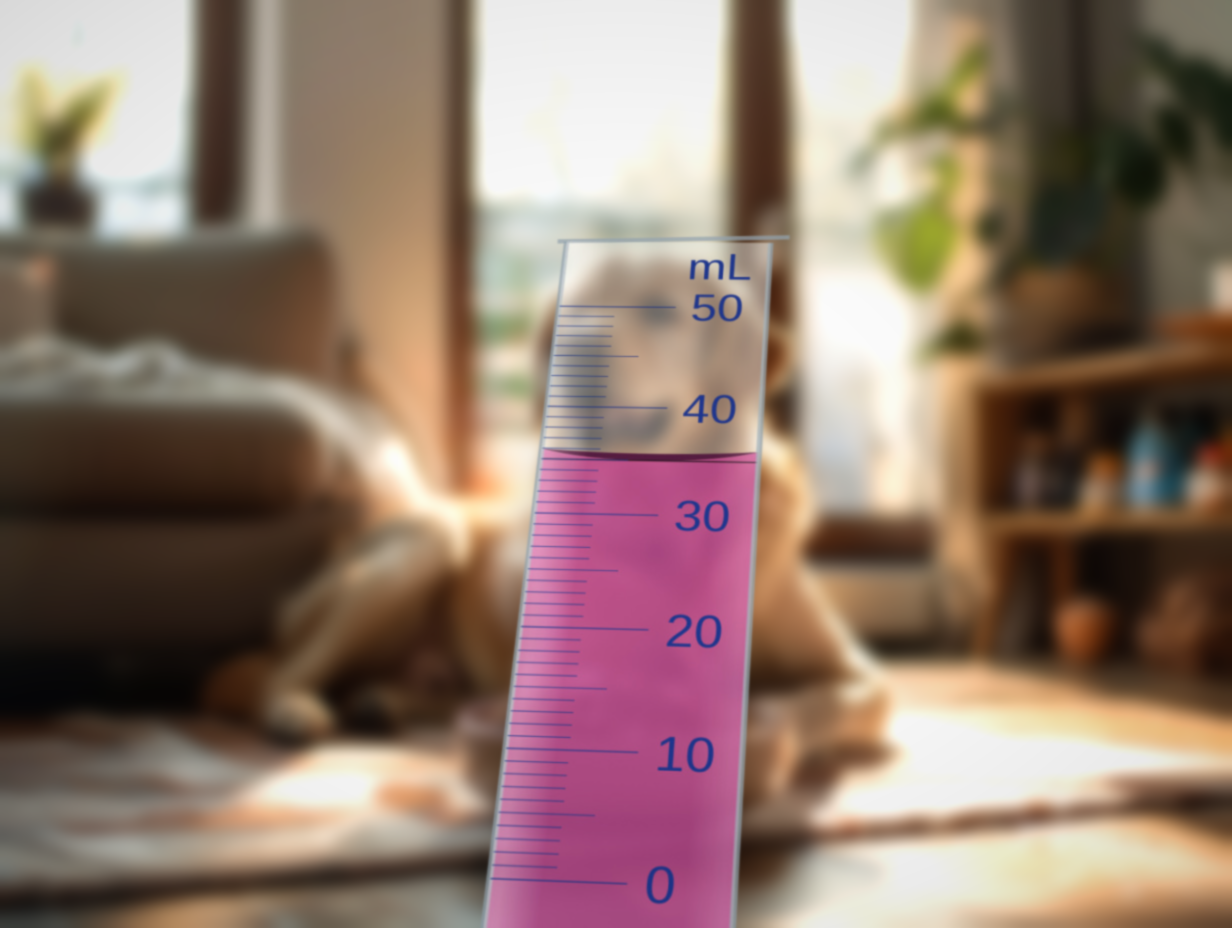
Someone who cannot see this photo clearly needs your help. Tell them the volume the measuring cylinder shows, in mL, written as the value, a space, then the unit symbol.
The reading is 35 mL
